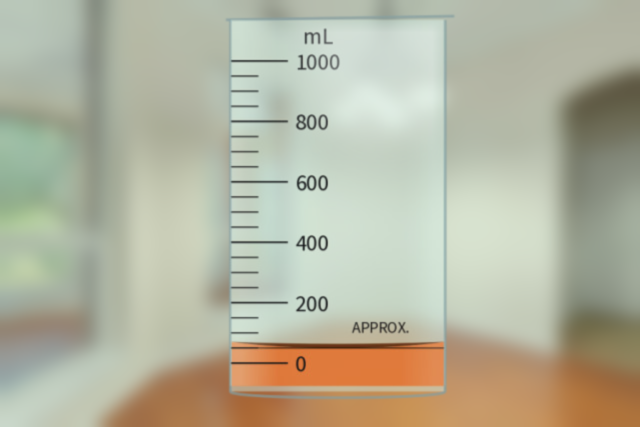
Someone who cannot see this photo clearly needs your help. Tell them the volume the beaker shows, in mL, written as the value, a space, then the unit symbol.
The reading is 50 mL
